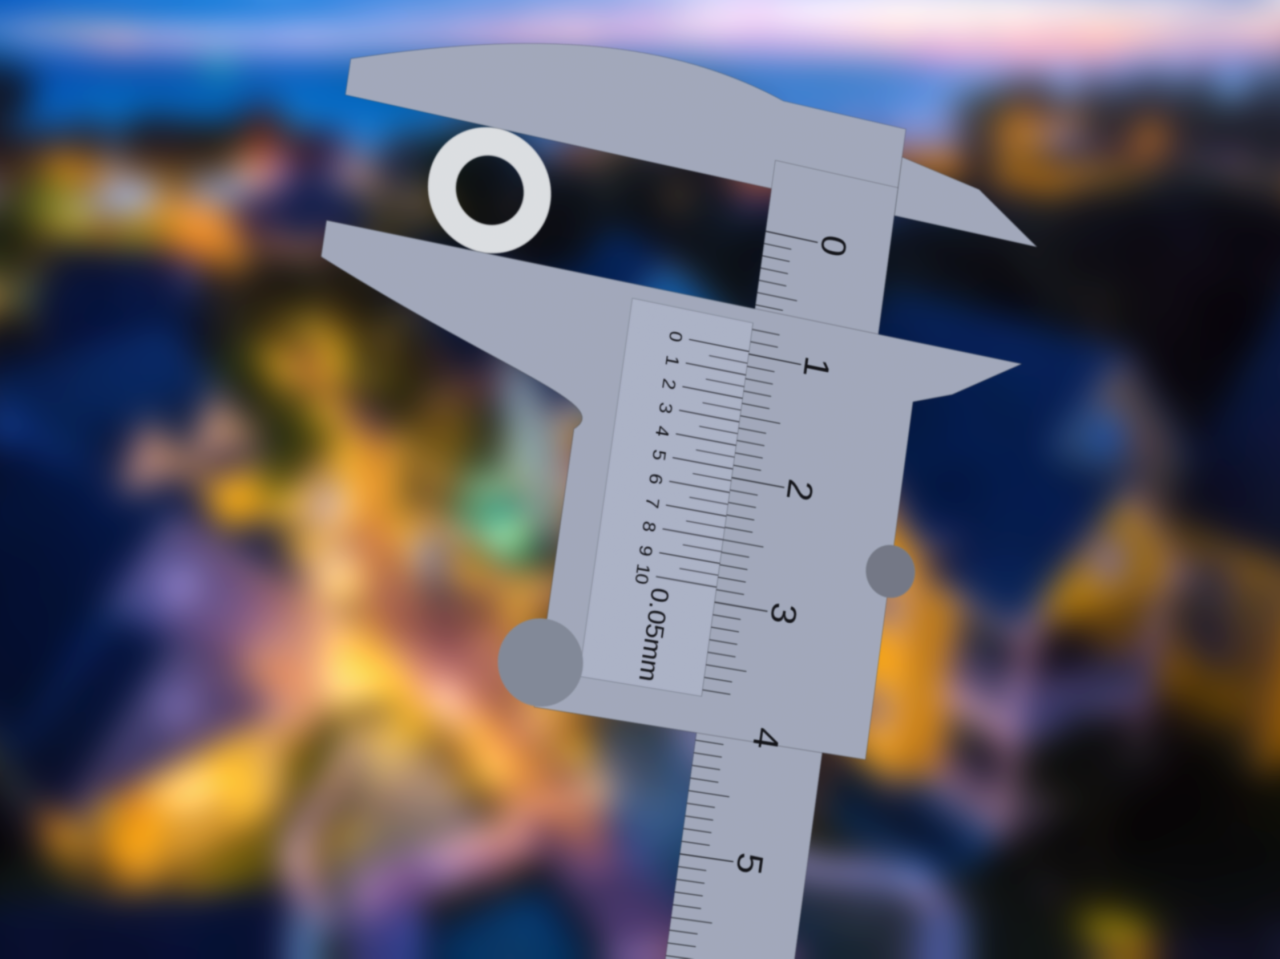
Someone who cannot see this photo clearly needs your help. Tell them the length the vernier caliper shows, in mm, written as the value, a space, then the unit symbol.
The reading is 9.8 mm
